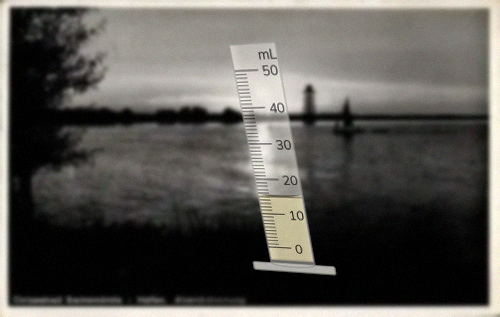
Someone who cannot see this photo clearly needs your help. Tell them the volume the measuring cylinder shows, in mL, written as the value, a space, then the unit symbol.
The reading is 15 mL
